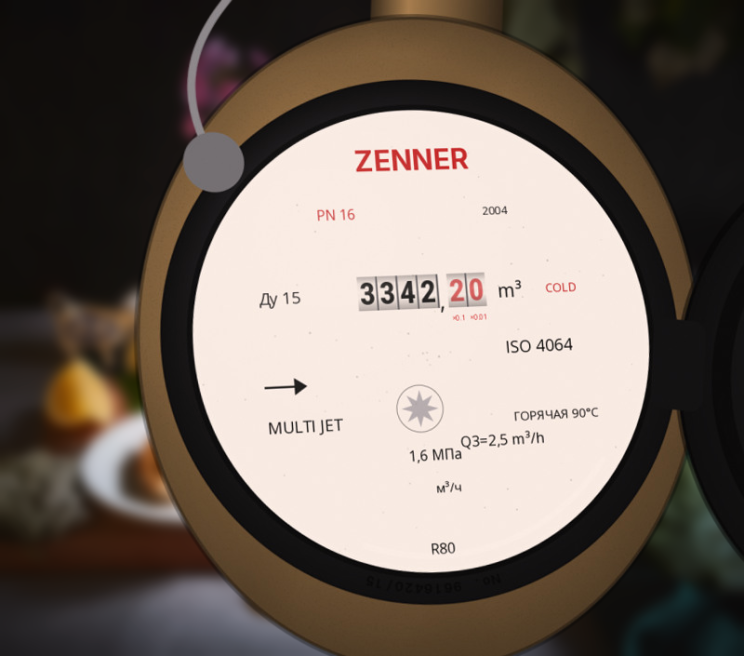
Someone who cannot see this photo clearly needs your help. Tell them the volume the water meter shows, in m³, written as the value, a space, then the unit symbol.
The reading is 3342.20 m³
